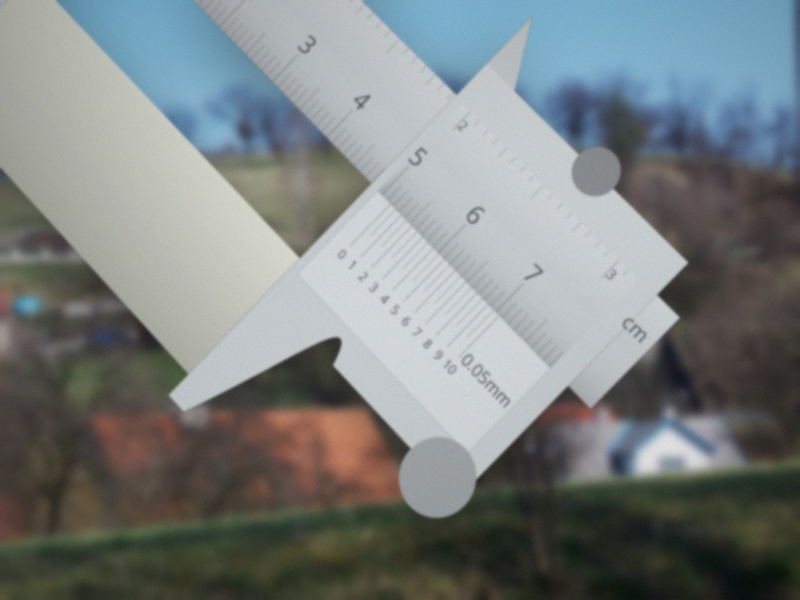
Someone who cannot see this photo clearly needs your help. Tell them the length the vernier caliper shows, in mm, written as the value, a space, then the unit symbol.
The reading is 51.6 mm
